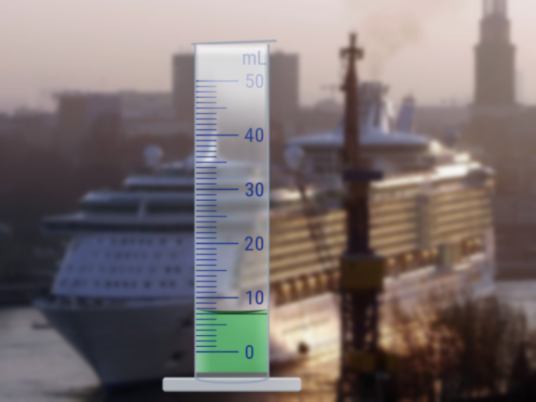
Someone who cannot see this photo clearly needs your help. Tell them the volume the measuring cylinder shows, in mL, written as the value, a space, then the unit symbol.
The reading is 7 mL
